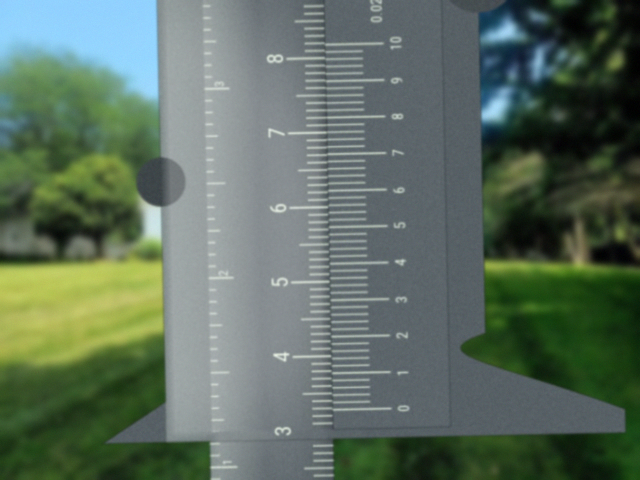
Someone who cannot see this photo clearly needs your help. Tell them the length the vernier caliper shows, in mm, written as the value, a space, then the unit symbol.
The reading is 32.8 mm
